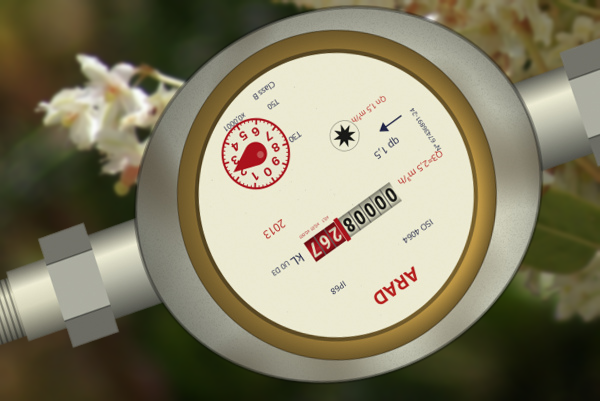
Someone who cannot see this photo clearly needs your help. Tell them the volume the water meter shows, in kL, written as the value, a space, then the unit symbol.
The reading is 8.2672 kL
